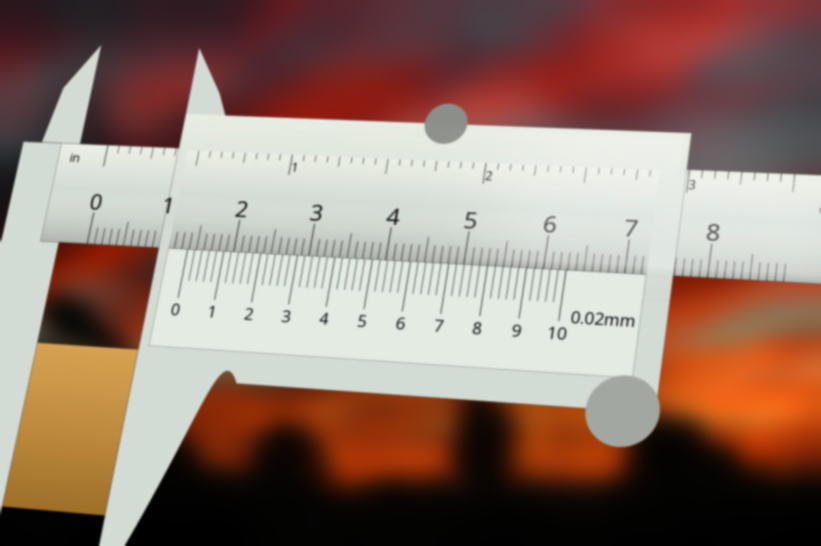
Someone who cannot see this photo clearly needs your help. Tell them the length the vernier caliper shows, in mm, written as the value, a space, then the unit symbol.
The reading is 13.8 mm
